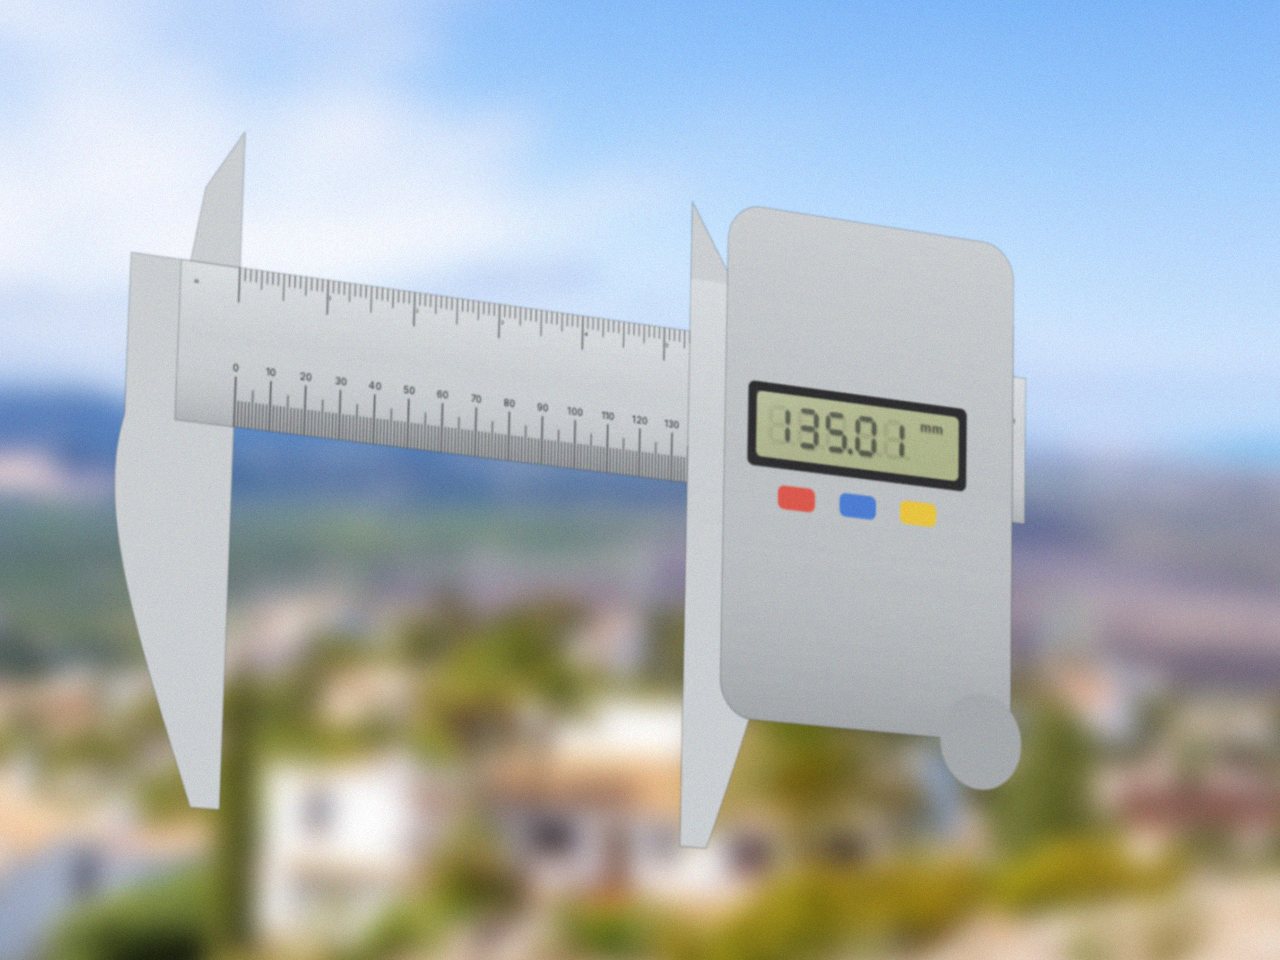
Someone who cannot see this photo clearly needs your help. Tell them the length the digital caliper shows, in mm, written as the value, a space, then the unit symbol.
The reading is 135.01 mm
